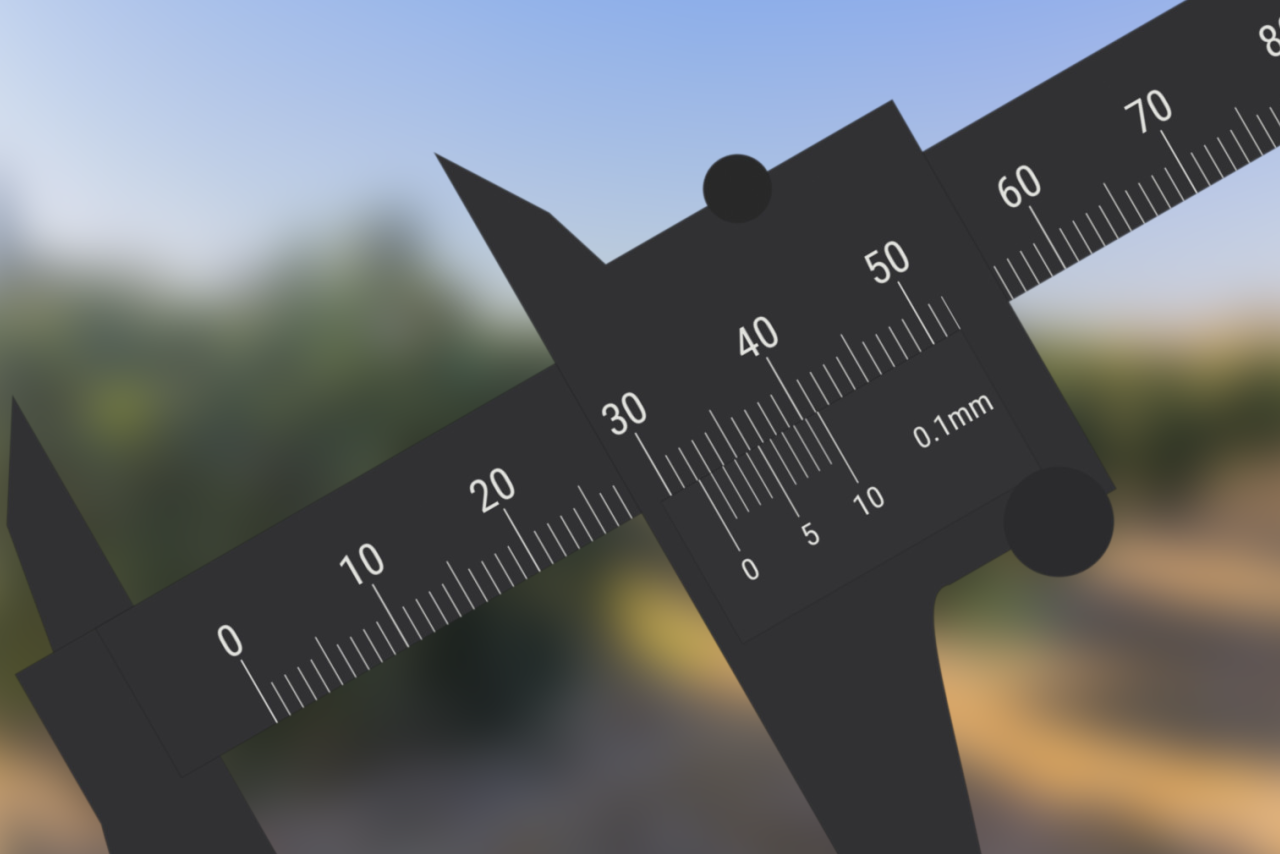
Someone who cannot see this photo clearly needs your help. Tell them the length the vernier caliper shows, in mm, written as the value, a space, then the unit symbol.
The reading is 32.1 mm
